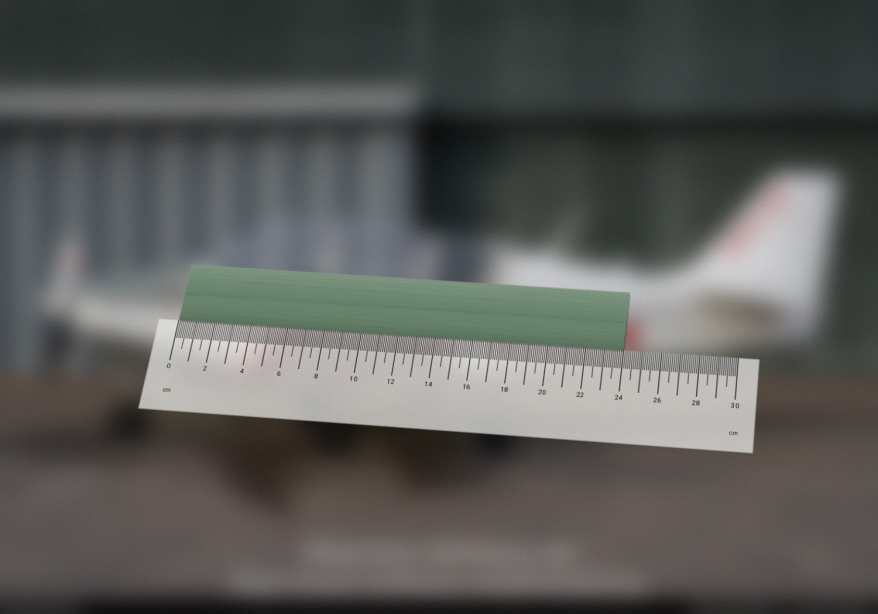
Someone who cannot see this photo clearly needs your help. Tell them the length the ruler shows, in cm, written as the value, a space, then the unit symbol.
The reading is 24 cm
